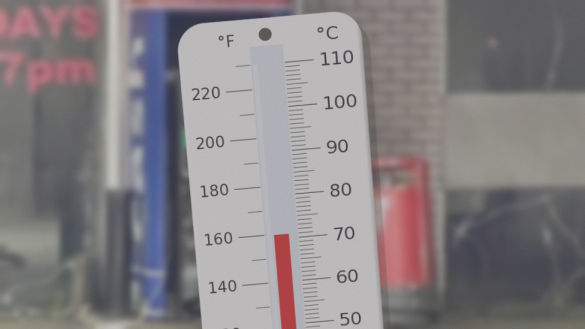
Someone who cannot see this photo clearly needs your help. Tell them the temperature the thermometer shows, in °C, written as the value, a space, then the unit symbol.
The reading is 71 °C
